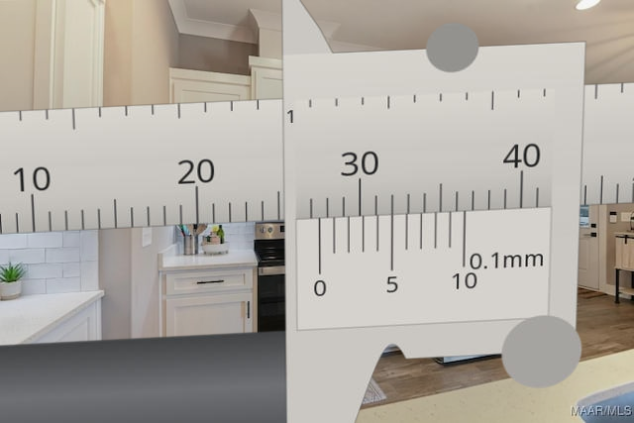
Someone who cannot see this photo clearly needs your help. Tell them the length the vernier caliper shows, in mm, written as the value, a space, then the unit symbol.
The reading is 27.5 mm
